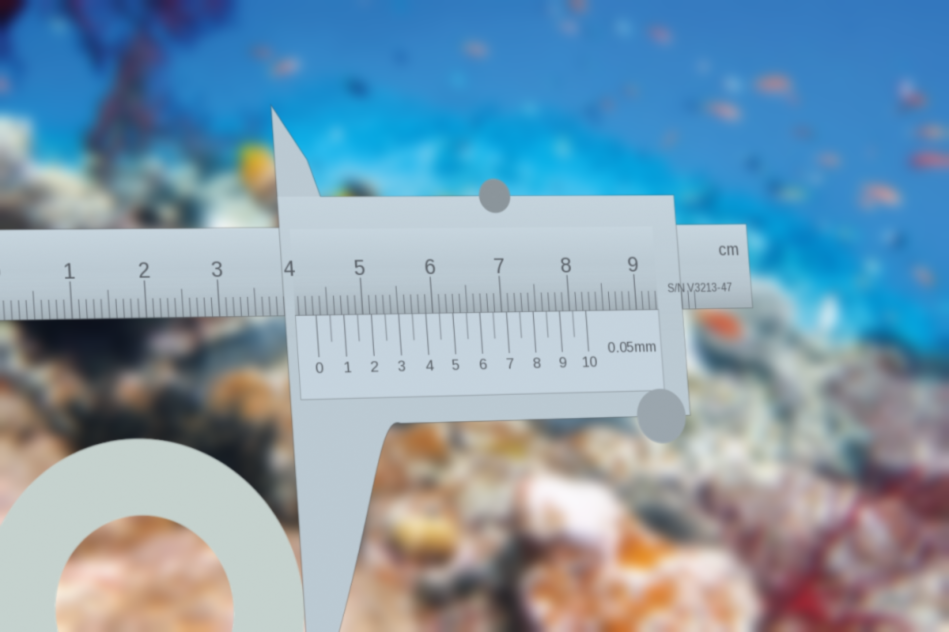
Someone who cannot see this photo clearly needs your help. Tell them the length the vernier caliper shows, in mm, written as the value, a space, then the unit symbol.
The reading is 43.4 mm
